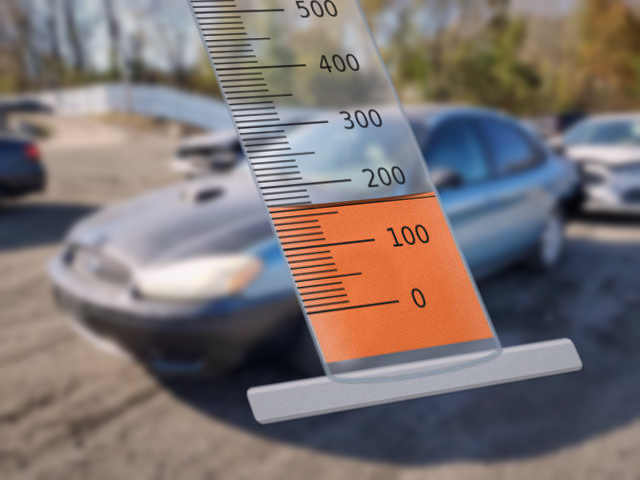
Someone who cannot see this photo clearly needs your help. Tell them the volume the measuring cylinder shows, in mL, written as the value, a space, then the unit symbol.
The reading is 160 mL
